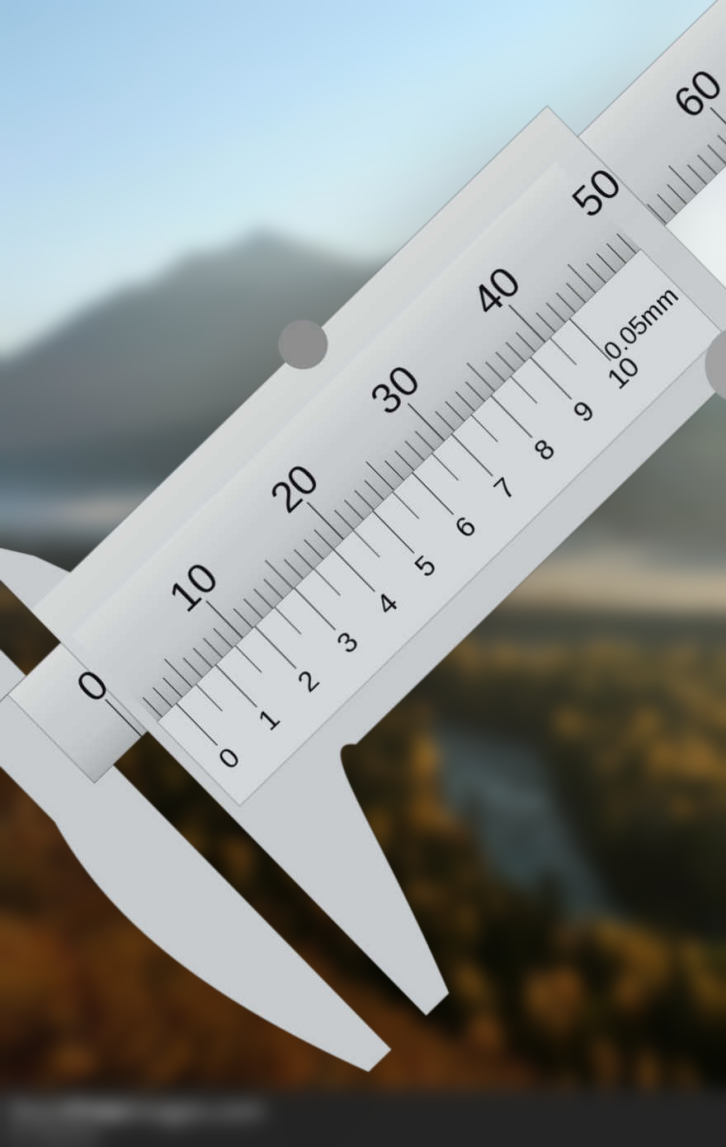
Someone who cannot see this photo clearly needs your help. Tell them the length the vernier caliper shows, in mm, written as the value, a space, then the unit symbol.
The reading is 3.4 mm
